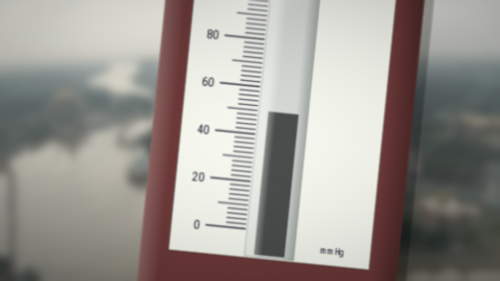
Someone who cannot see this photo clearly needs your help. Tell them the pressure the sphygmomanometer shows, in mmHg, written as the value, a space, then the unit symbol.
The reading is 50 mmHg
